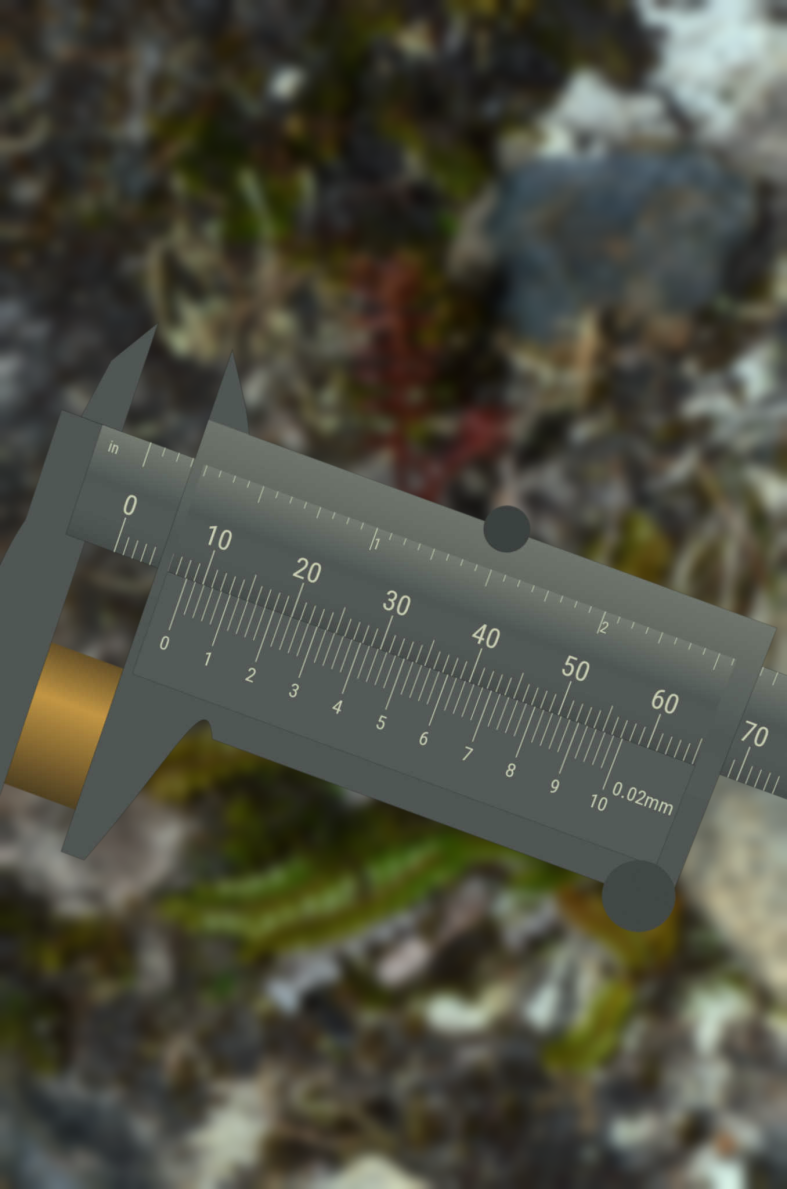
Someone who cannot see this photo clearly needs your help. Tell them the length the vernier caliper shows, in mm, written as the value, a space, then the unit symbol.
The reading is 8.2 mm
